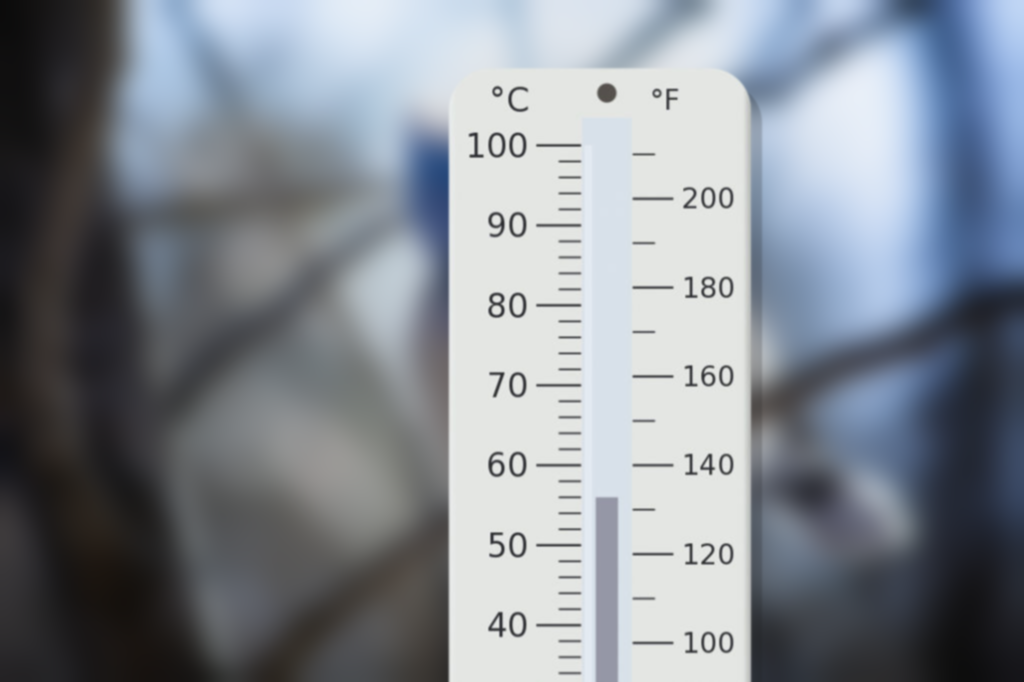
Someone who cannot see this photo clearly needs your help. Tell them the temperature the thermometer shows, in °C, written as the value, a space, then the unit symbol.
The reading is 56 °C
